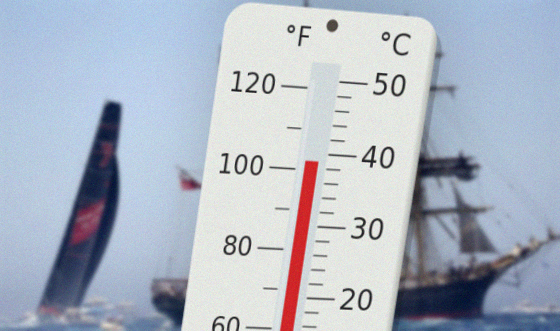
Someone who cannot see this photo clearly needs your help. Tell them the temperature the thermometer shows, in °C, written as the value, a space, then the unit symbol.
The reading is 39 °C
